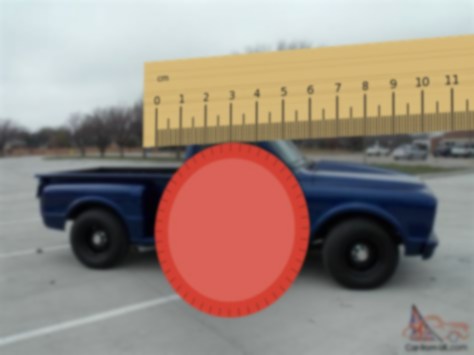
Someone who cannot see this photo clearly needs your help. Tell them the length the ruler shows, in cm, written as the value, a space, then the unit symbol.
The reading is 6 cm
